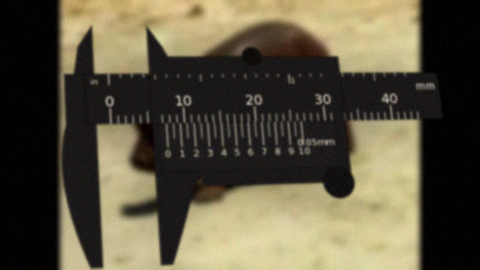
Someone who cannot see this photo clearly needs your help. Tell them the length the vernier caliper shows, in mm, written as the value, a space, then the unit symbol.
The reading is 7.5 mm
